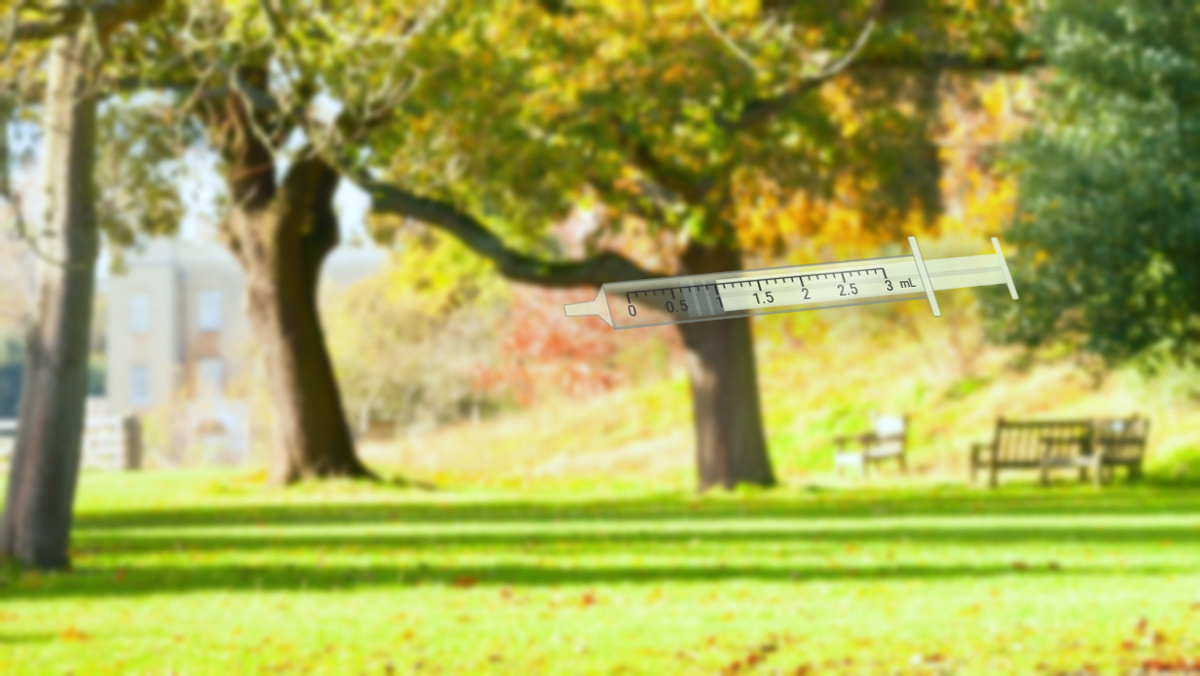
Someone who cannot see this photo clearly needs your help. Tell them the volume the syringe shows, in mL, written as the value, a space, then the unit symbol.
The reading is 0.6 mL
